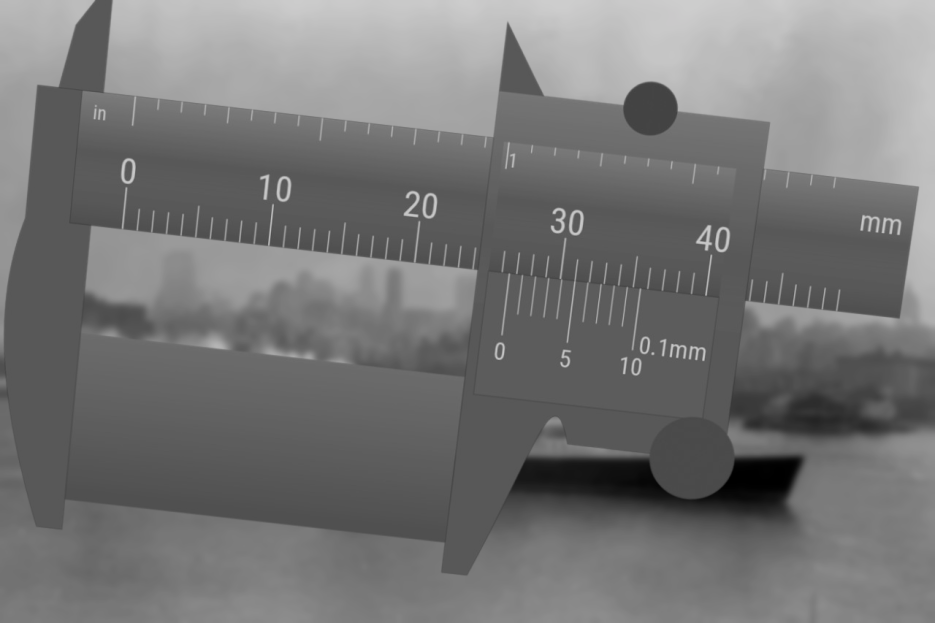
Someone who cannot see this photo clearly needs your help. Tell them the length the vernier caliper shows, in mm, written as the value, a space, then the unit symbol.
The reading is 26.5 mm
